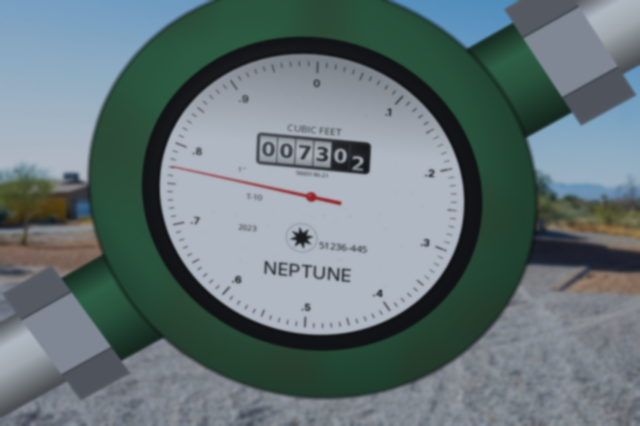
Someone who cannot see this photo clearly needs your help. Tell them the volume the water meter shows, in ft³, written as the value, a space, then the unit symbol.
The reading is 7301.77 ft³
